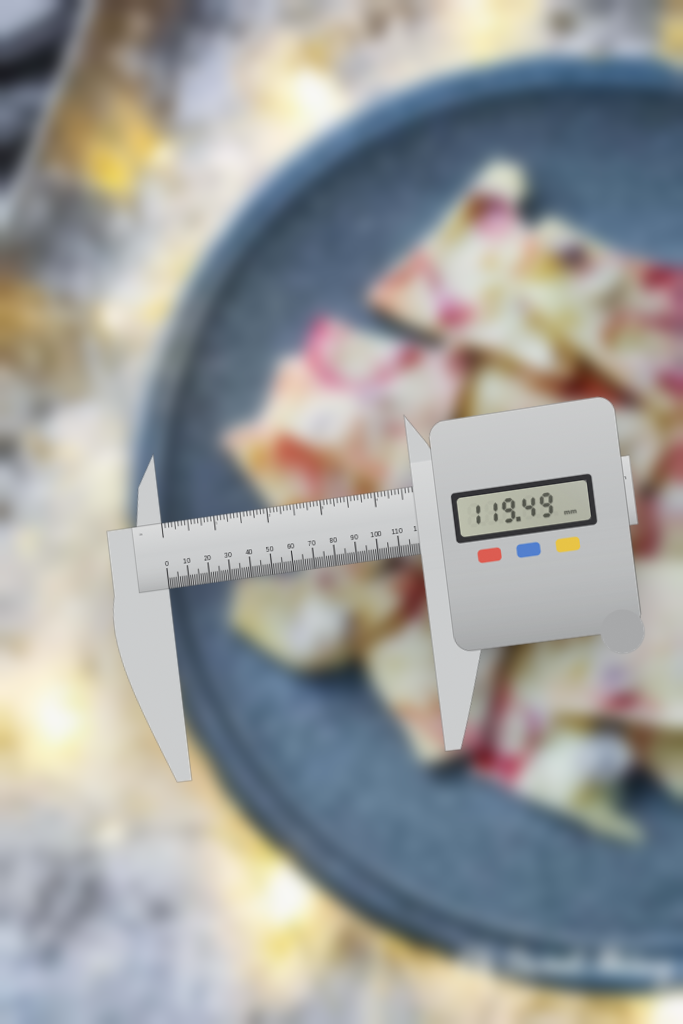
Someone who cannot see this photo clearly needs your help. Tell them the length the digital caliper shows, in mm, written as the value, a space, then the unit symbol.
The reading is 119.49 mm
